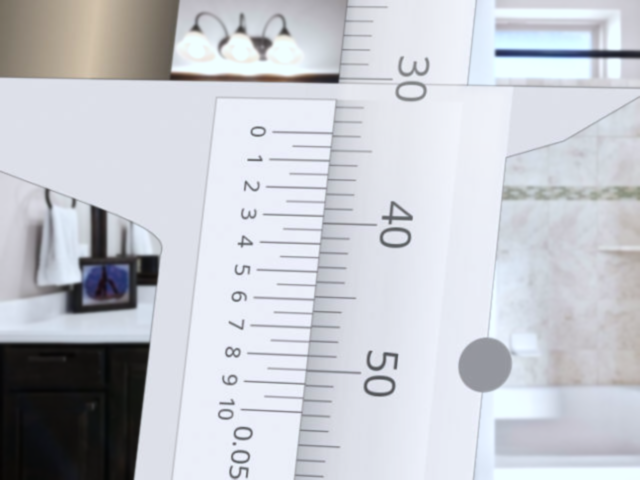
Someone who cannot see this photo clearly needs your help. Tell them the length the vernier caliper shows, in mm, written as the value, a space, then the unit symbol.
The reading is 33.8 mm
